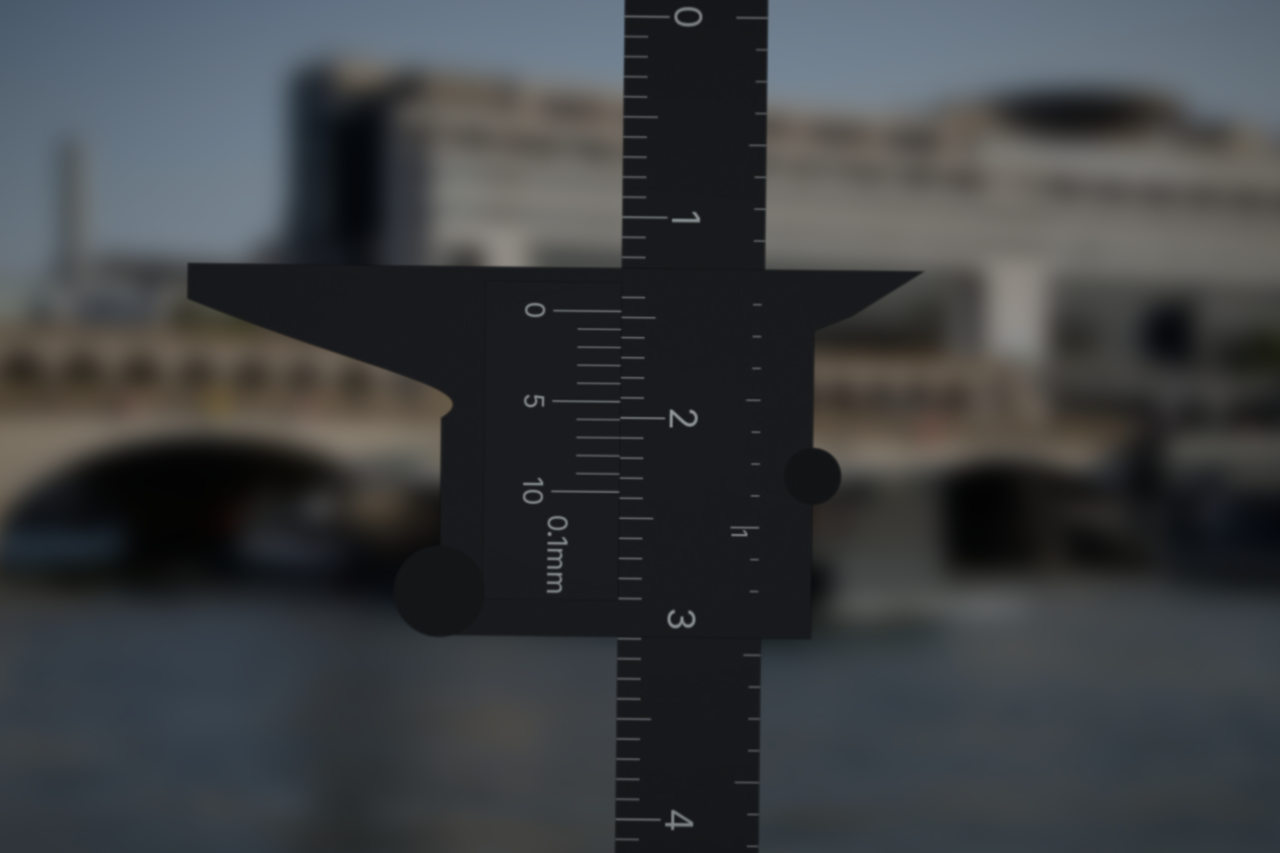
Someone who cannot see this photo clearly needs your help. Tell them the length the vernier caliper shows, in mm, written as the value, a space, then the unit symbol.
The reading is 14.7 mm
